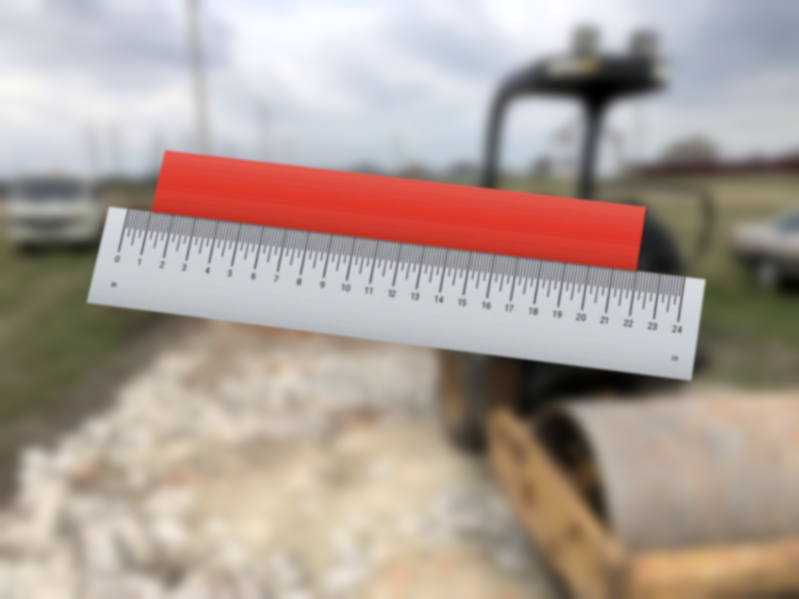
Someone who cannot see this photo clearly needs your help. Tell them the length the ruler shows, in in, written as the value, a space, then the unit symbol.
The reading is 21 in
